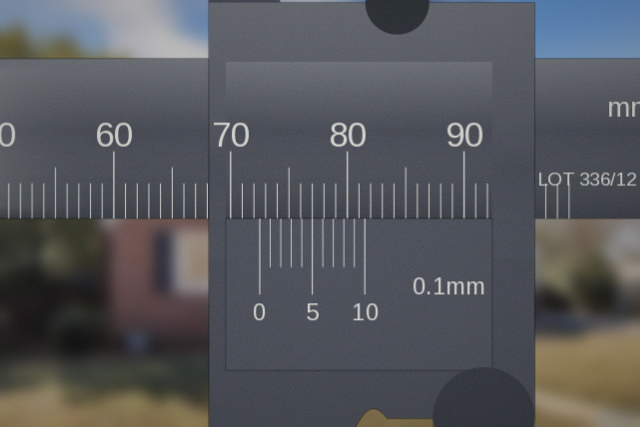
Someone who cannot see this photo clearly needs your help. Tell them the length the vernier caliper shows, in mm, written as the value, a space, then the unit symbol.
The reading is 72.5 mm
